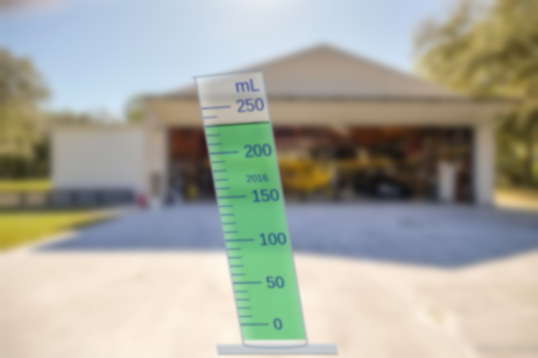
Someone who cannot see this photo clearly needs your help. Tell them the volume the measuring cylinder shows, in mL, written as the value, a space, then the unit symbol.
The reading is 230 mL
